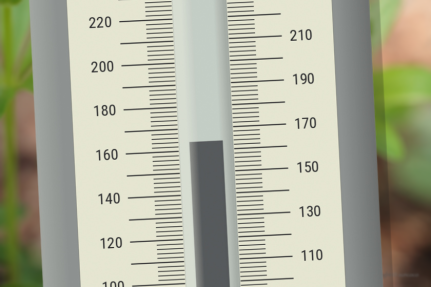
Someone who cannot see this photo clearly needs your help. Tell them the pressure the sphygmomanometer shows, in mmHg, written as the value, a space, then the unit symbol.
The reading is 164 mmHg
